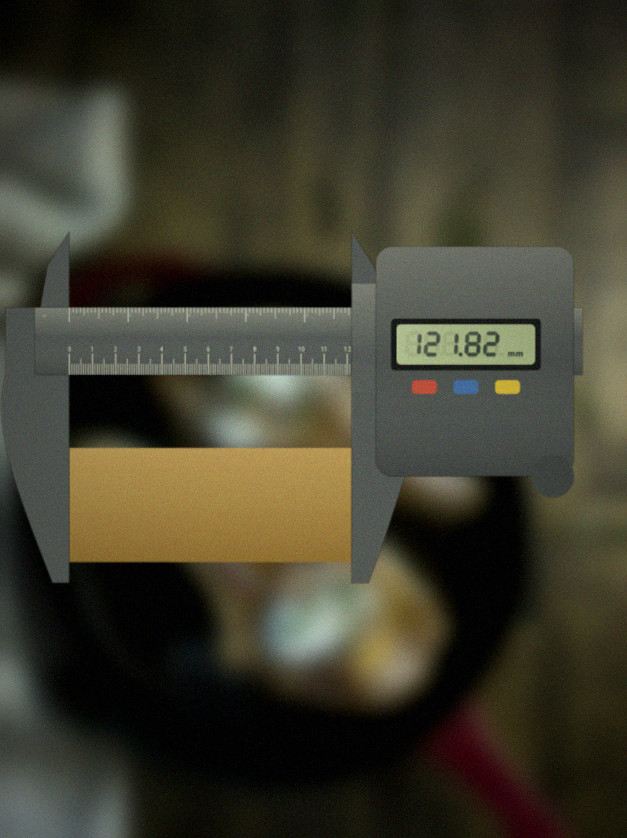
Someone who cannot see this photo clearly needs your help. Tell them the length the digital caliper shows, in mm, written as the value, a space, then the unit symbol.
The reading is 121.82 mm
